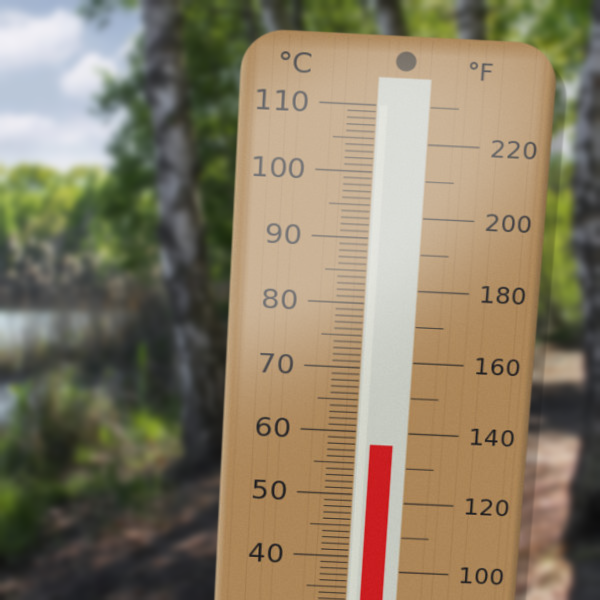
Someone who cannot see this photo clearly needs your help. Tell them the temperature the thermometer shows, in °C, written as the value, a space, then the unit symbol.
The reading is 58 °C
